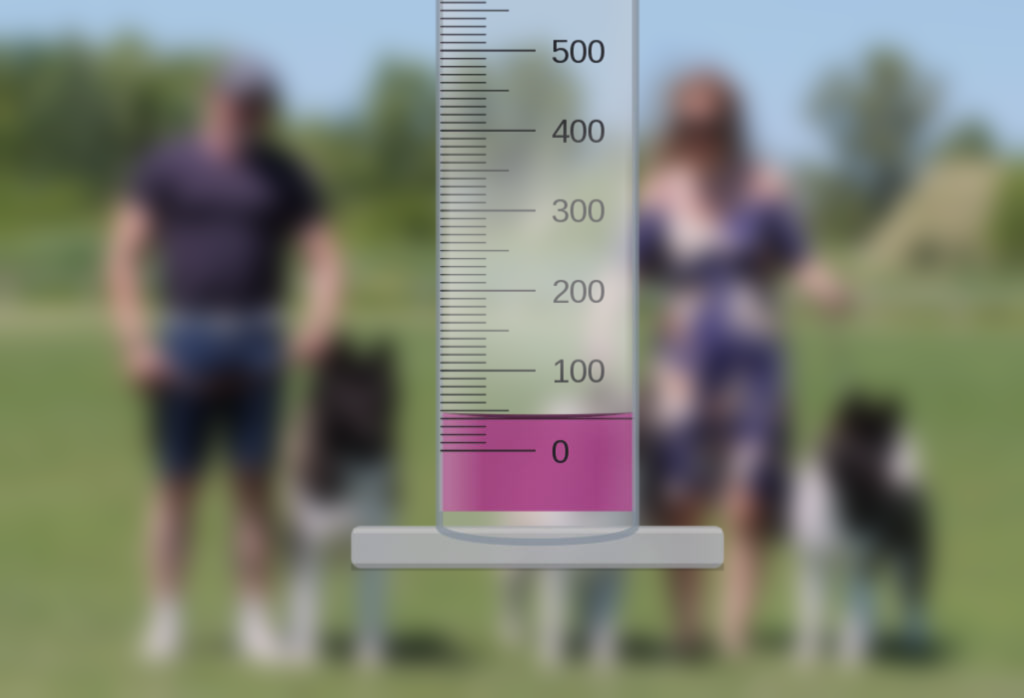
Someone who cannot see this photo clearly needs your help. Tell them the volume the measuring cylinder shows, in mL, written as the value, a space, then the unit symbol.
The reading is 40 mL
